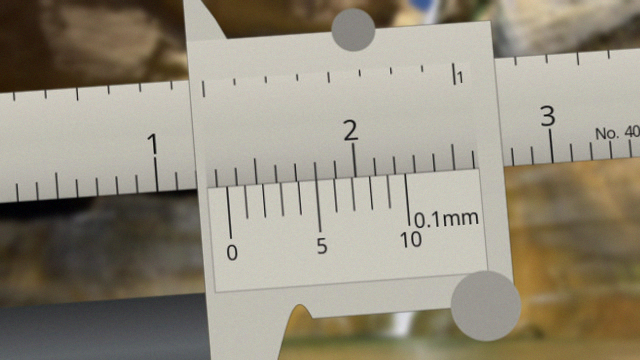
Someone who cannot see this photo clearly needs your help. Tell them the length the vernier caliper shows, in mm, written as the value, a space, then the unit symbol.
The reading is 13.5 mm
